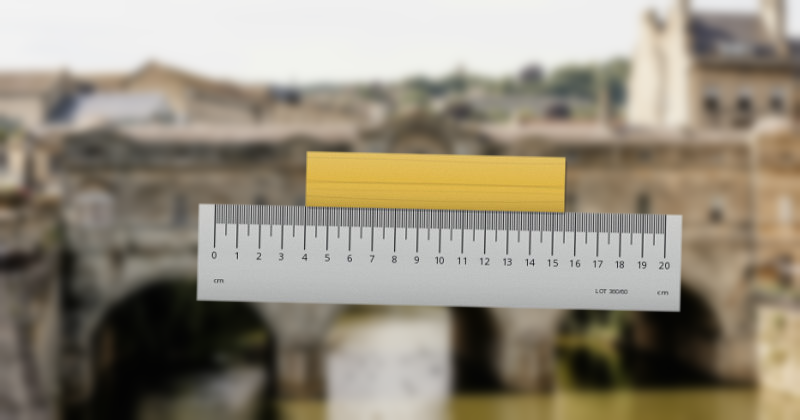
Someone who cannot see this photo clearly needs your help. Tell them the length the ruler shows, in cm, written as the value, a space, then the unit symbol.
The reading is 11.5 cm
